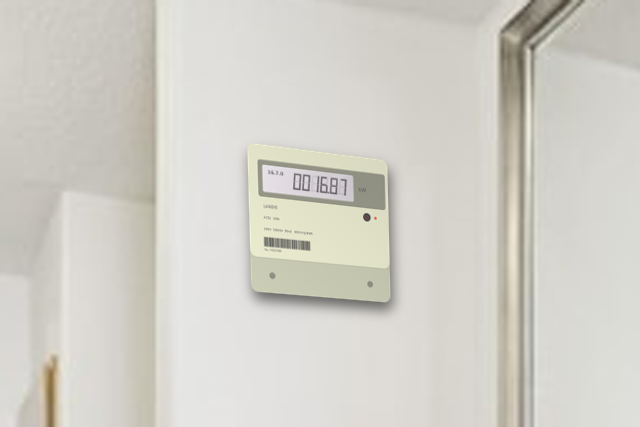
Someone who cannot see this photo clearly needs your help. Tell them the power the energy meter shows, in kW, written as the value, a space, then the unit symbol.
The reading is 16.87 kW
